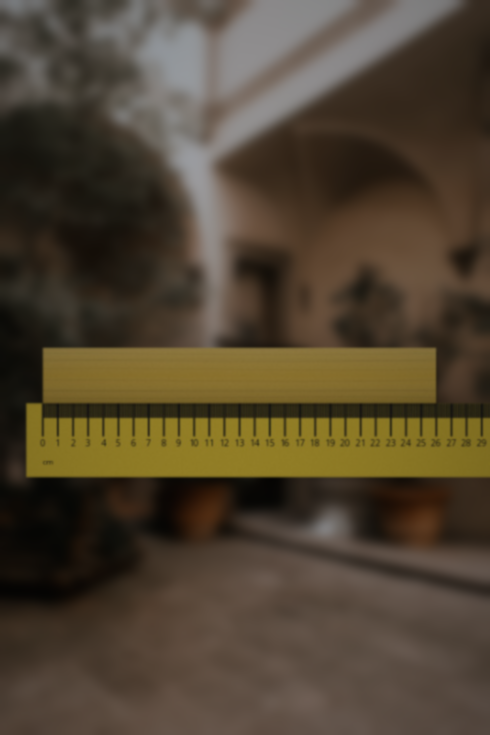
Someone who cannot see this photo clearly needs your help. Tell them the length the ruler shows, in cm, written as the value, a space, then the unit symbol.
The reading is 26 cm
